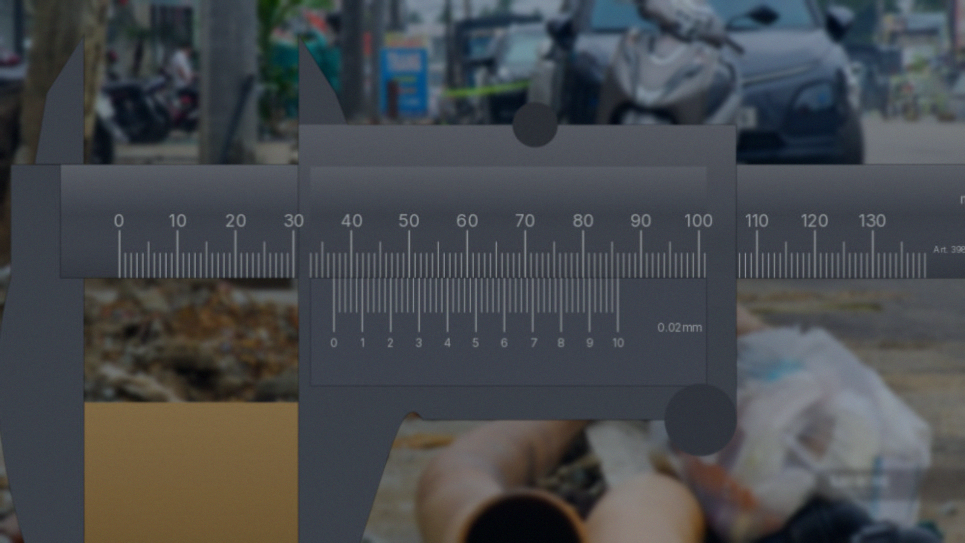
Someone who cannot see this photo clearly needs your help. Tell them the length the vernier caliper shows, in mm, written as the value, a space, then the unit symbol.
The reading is 37.0 mm
